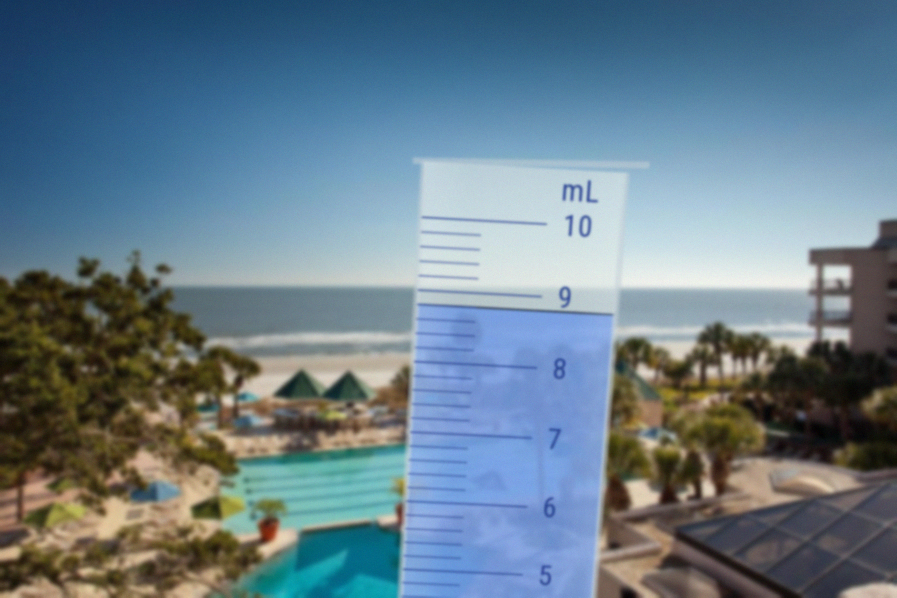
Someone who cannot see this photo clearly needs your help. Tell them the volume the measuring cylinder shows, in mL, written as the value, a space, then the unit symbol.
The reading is 8.8 mL
